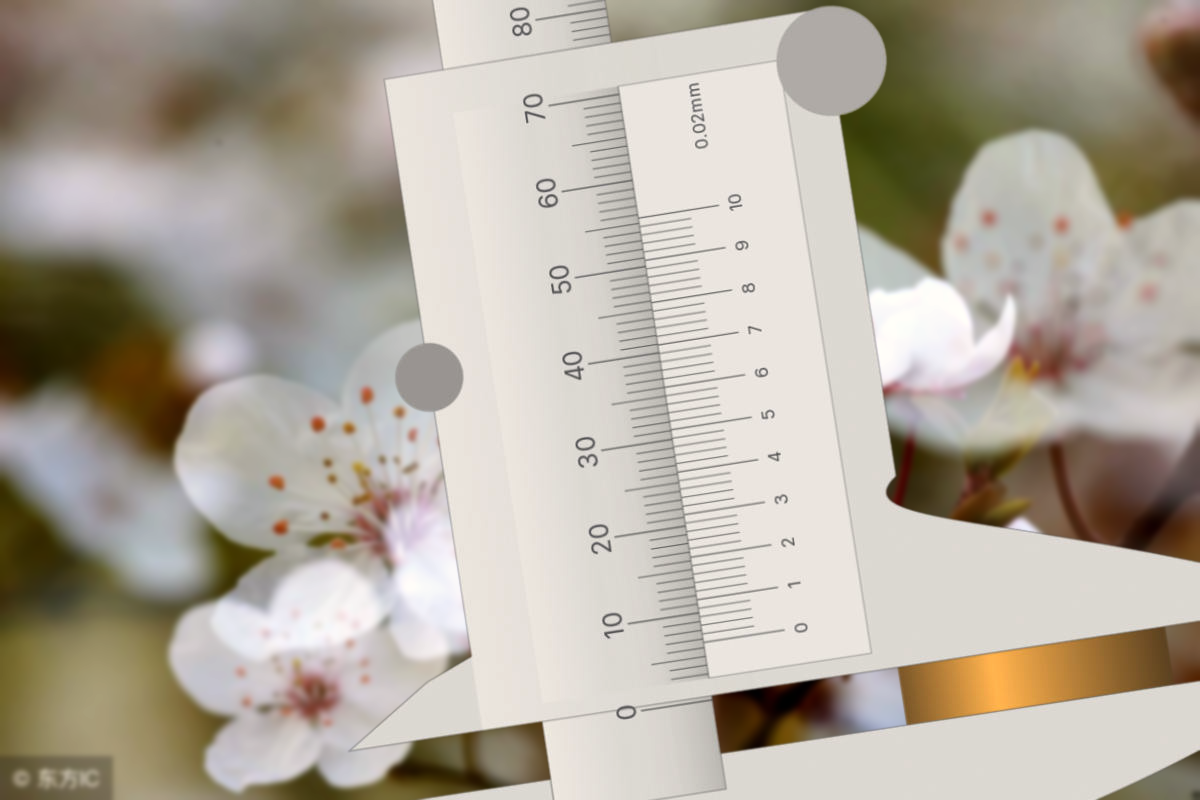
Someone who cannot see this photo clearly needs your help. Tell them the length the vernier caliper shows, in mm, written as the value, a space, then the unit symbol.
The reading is 6.6 mm
